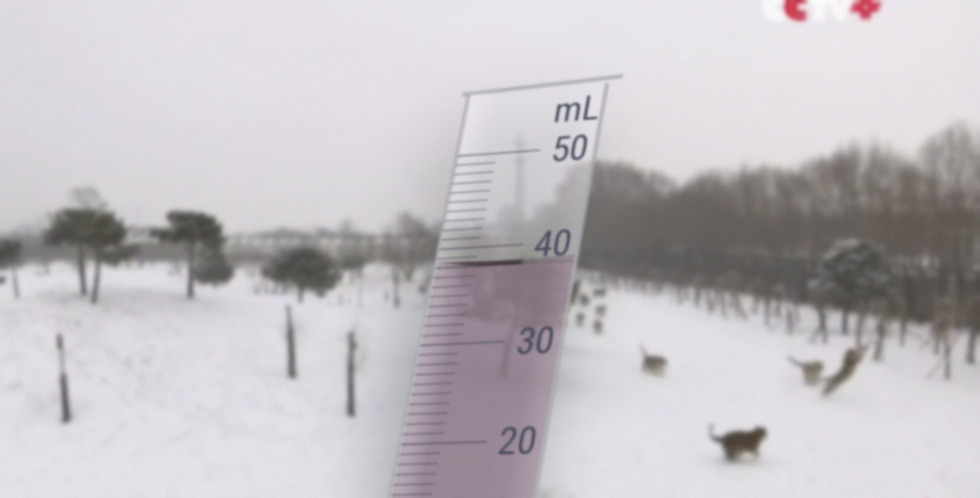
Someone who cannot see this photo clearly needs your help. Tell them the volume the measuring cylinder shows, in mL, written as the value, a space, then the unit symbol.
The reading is 38 mL
